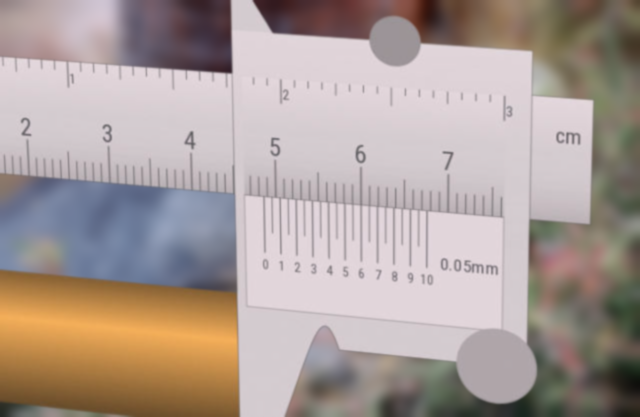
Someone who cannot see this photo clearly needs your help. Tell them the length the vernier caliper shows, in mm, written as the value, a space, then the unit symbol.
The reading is 48.6 mm
